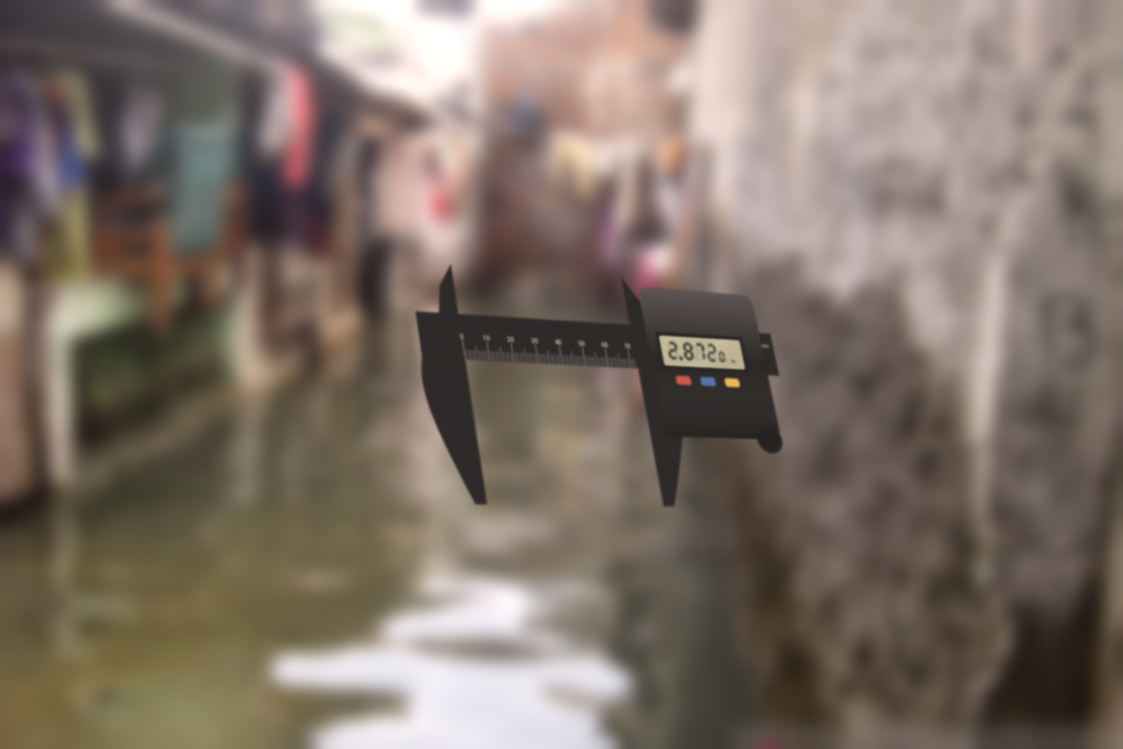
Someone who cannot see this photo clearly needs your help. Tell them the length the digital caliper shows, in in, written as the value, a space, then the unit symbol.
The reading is 2.8720 in
